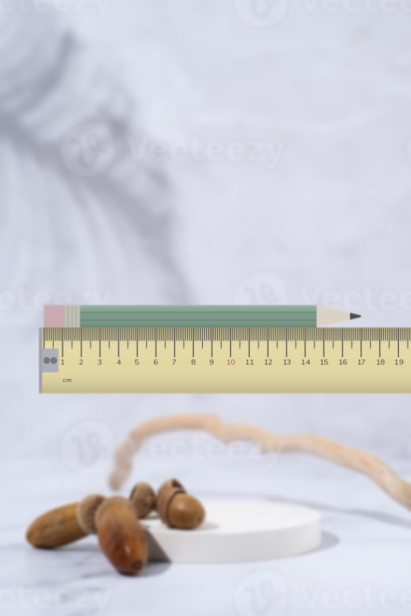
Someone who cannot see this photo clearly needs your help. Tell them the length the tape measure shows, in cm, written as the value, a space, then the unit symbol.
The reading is 17 cm
